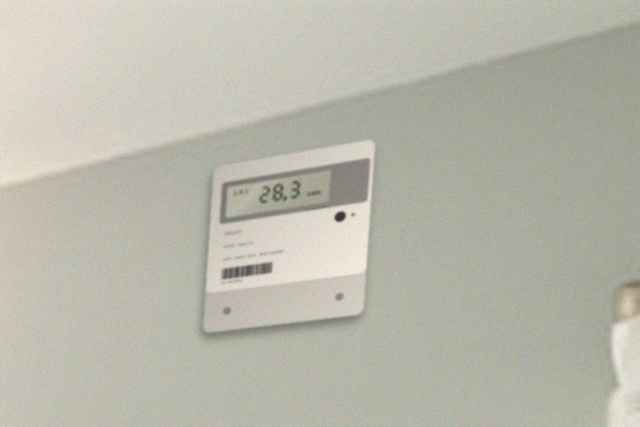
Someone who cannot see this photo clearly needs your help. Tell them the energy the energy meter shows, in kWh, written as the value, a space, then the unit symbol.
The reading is 28.3 kWh
